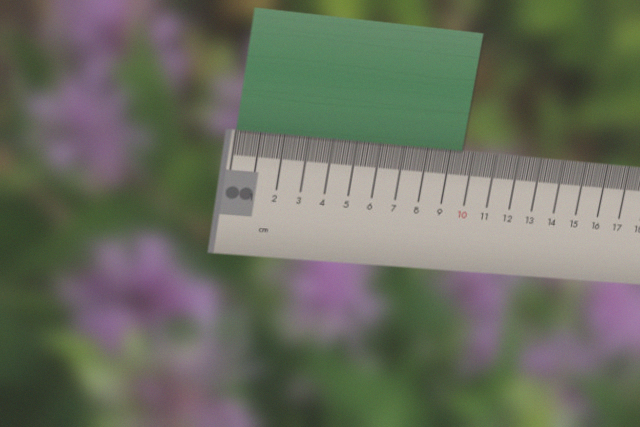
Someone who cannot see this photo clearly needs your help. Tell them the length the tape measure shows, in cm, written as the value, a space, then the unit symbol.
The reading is 9.5 cm
